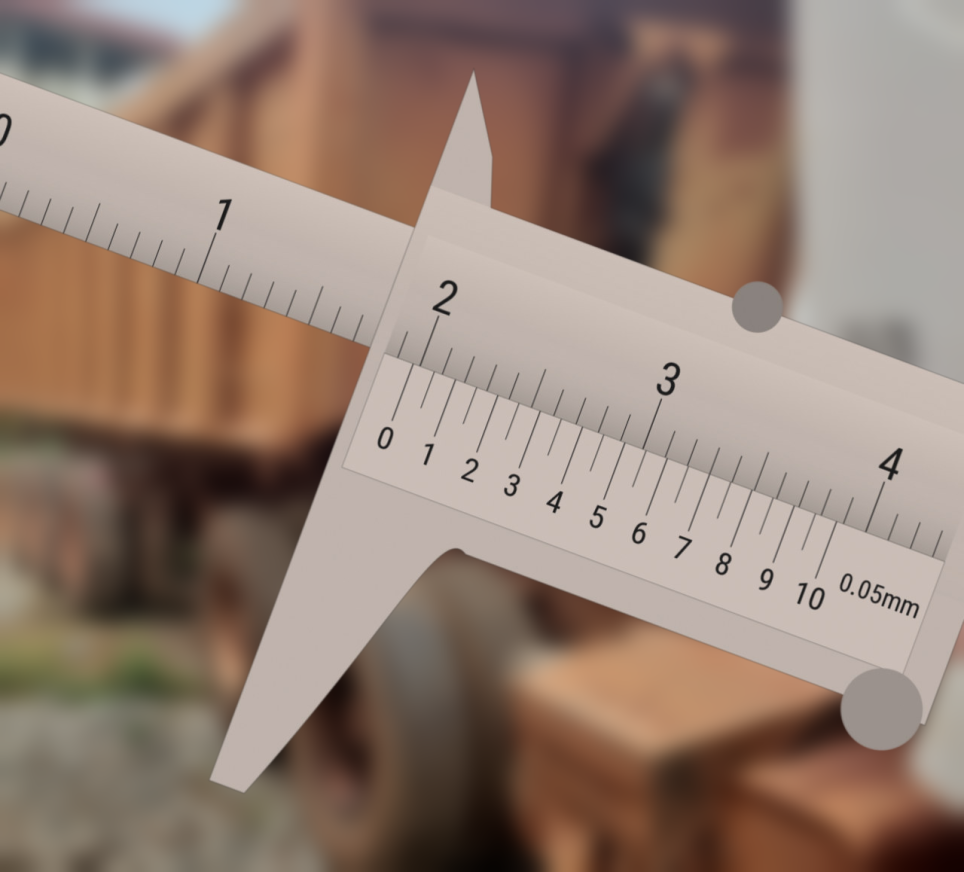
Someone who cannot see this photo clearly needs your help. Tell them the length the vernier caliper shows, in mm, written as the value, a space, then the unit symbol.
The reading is 19.70 mm
